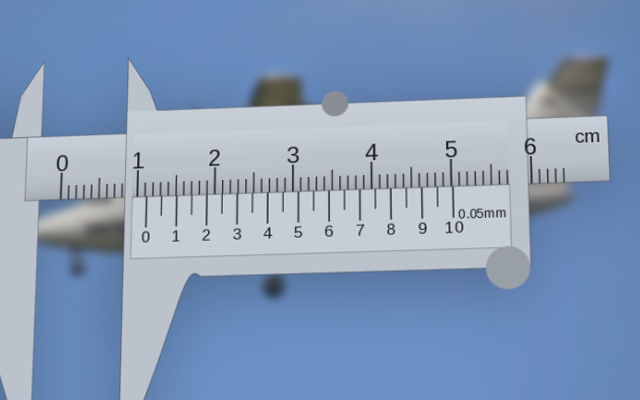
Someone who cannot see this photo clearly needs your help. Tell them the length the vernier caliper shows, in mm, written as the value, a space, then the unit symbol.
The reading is 11.2 mm
